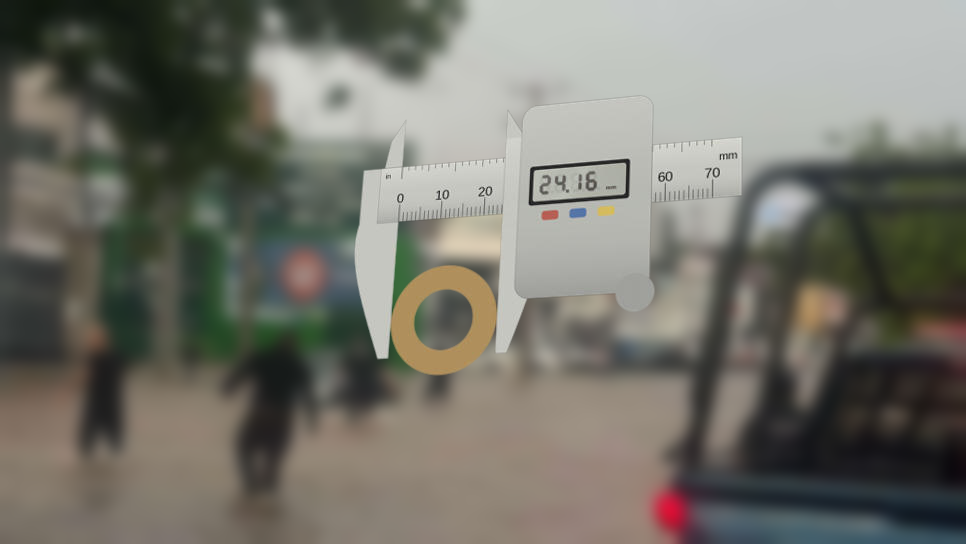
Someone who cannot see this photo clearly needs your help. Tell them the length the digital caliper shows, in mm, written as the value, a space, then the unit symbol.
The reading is 24.16 mm
